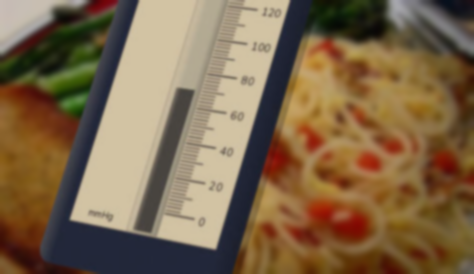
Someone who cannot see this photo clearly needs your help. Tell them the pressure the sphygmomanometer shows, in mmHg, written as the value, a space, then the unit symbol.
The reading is 70 mmHg
